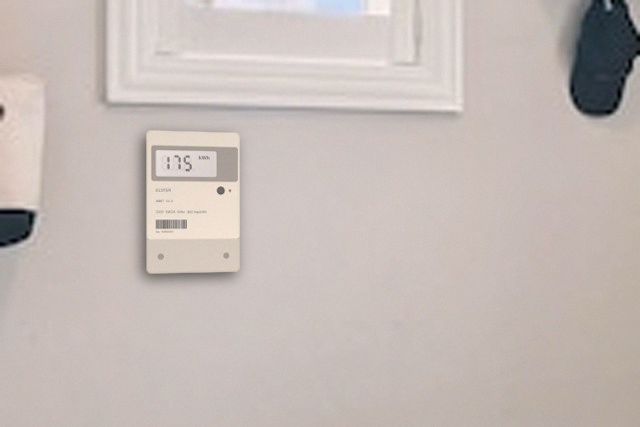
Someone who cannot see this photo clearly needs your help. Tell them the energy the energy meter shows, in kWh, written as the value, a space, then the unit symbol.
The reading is 175 kWh
